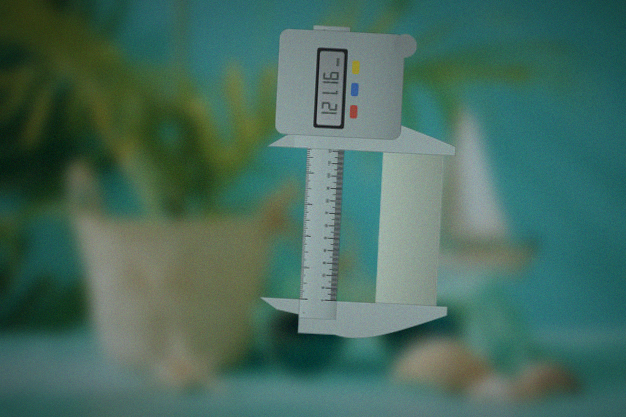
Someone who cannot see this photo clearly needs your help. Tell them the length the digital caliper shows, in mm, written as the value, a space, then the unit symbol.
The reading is 121.16 mm
